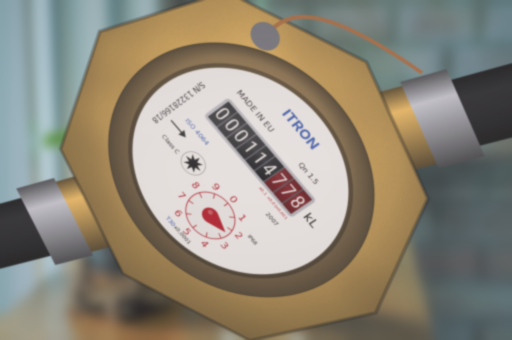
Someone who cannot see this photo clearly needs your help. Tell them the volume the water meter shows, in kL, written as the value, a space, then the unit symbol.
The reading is 114.7782 kL
